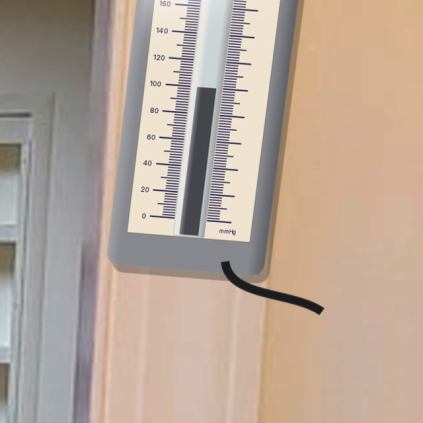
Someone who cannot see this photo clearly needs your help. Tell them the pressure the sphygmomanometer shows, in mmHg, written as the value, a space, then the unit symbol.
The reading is 100 mmHg
